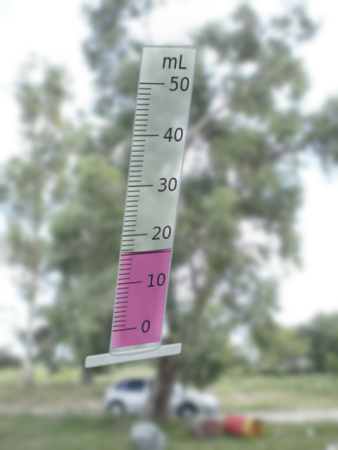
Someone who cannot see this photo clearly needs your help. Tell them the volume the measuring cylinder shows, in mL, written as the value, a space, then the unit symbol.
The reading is 16 mL
